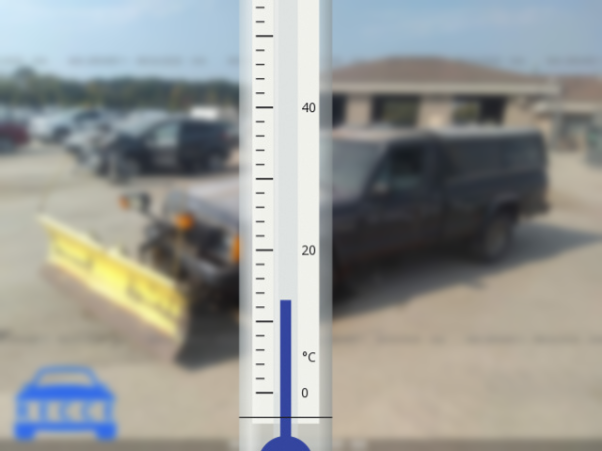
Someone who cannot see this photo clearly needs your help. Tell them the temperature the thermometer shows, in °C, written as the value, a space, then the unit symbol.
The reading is 13 °C
